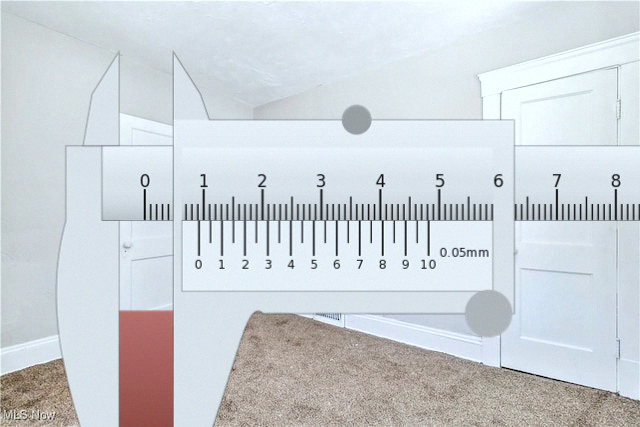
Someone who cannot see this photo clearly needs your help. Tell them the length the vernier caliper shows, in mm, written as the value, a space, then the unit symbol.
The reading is 9.2 mm
